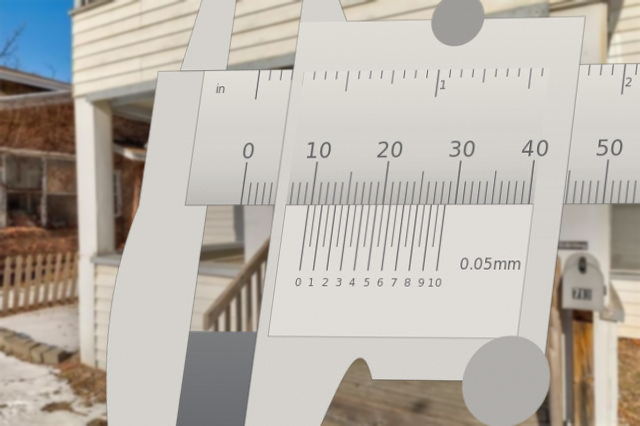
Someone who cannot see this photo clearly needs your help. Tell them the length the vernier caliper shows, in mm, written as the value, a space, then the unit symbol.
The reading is 9.6 mm
